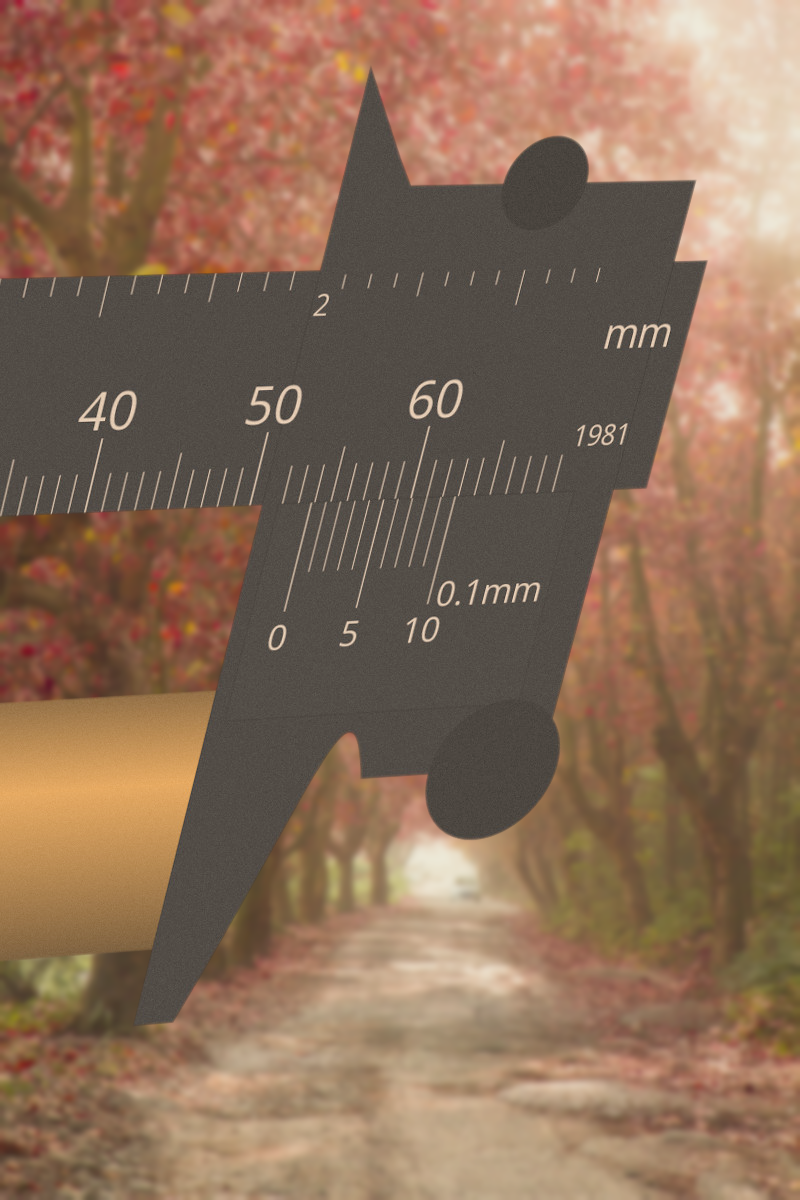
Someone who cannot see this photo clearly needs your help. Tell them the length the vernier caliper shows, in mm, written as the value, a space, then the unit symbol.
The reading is 53.8 mm
